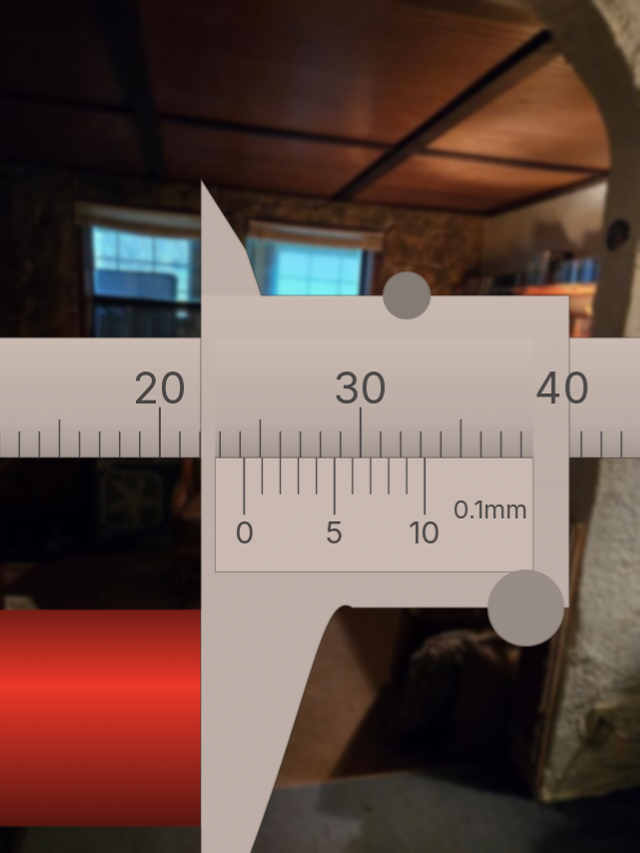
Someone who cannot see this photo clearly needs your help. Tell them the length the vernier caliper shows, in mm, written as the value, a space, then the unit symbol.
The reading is 24.2 mm
